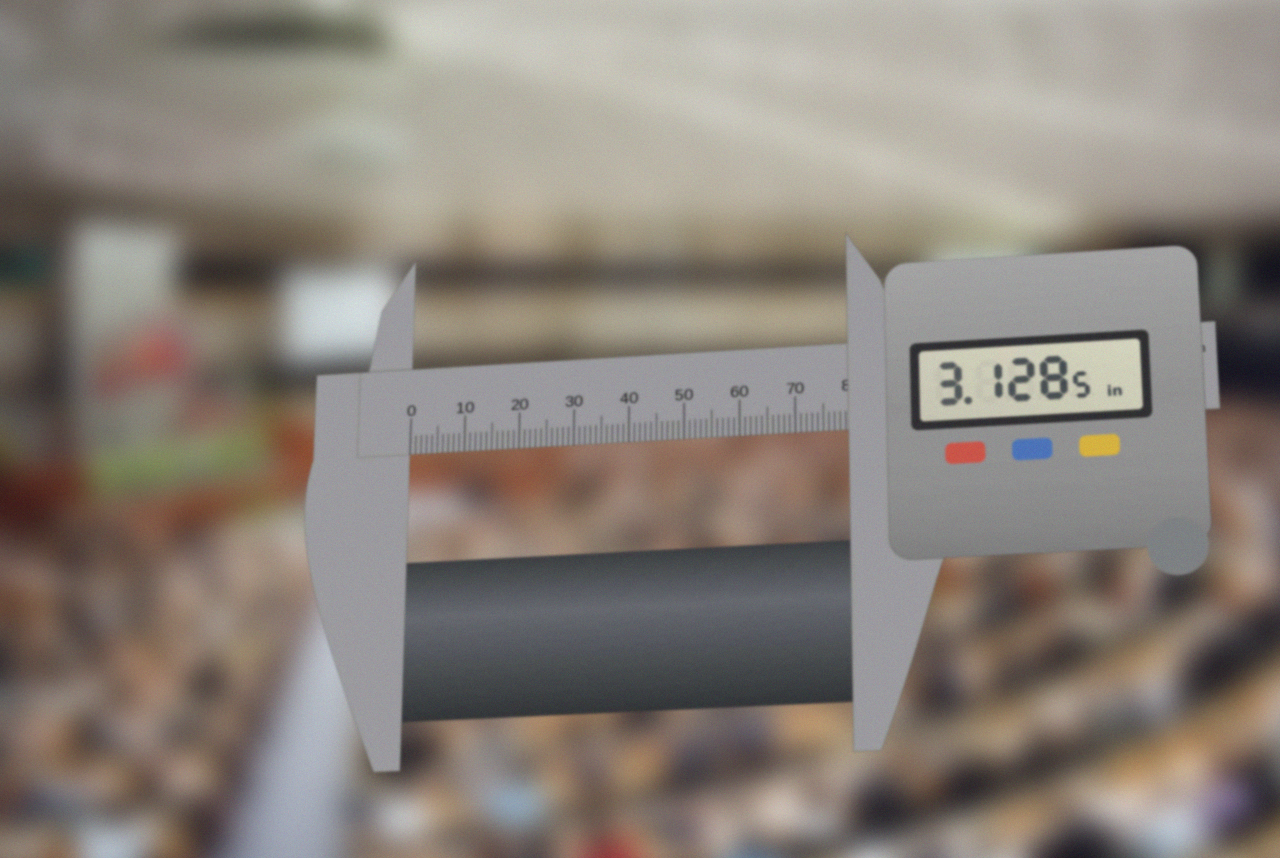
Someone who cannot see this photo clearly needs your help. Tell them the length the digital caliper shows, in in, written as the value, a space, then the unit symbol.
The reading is 3.1285 in
